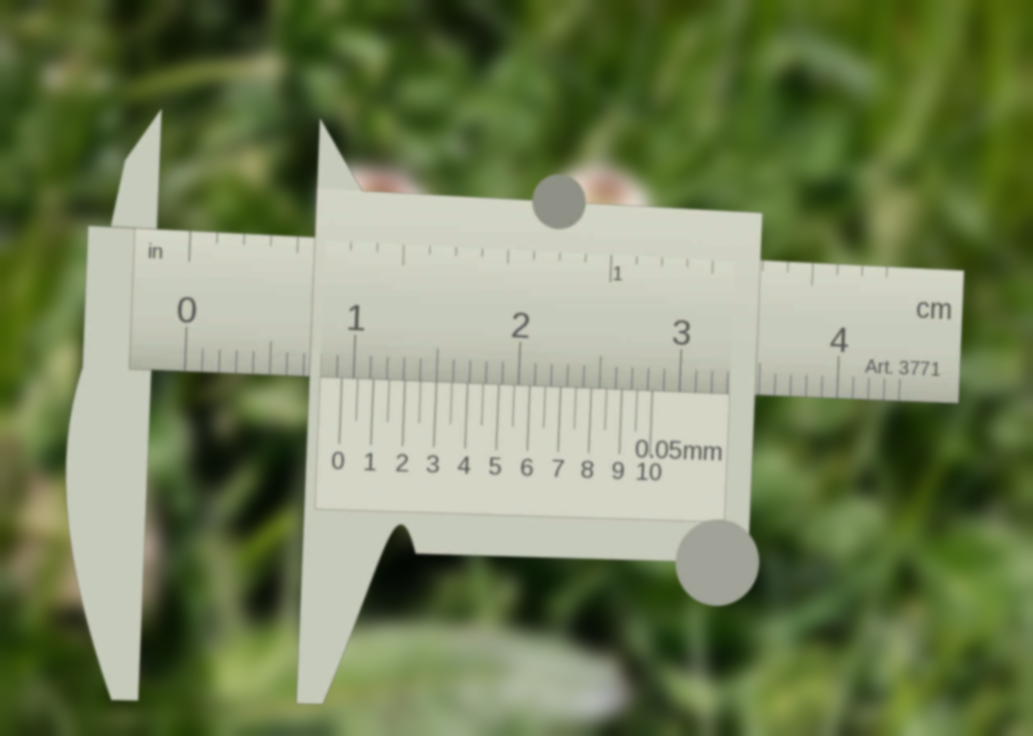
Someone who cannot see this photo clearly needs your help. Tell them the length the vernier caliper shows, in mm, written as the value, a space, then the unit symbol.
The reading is 9.3 mm
